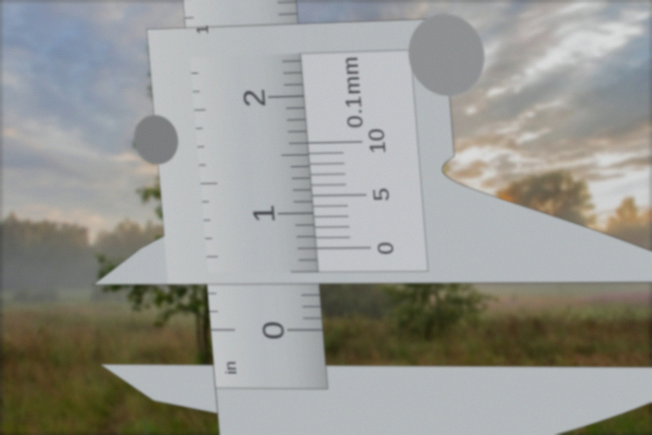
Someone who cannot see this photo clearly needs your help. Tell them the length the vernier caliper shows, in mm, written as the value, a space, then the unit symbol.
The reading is 7.0 mm
